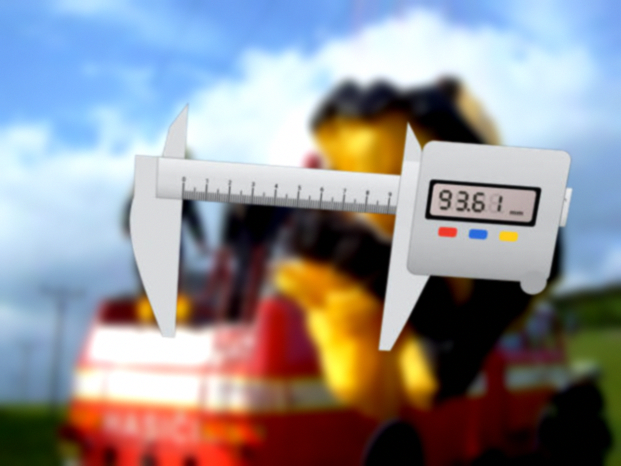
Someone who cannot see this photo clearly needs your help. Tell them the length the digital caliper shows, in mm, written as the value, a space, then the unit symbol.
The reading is 93.61 mm
